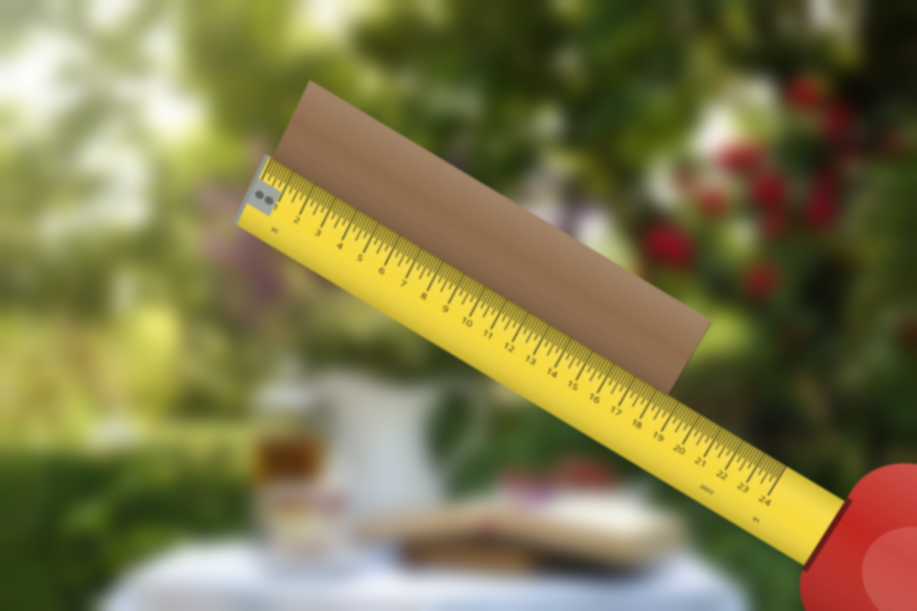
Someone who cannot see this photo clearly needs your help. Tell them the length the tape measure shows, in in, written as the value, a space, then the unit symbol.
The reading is 18.5 in
